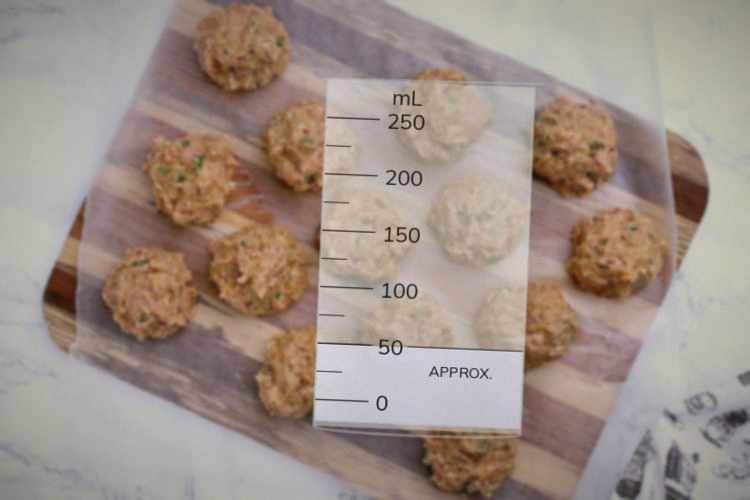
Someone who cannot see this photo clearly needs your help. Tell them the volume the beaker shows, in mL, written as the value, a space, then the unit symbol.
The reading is 50 mL
